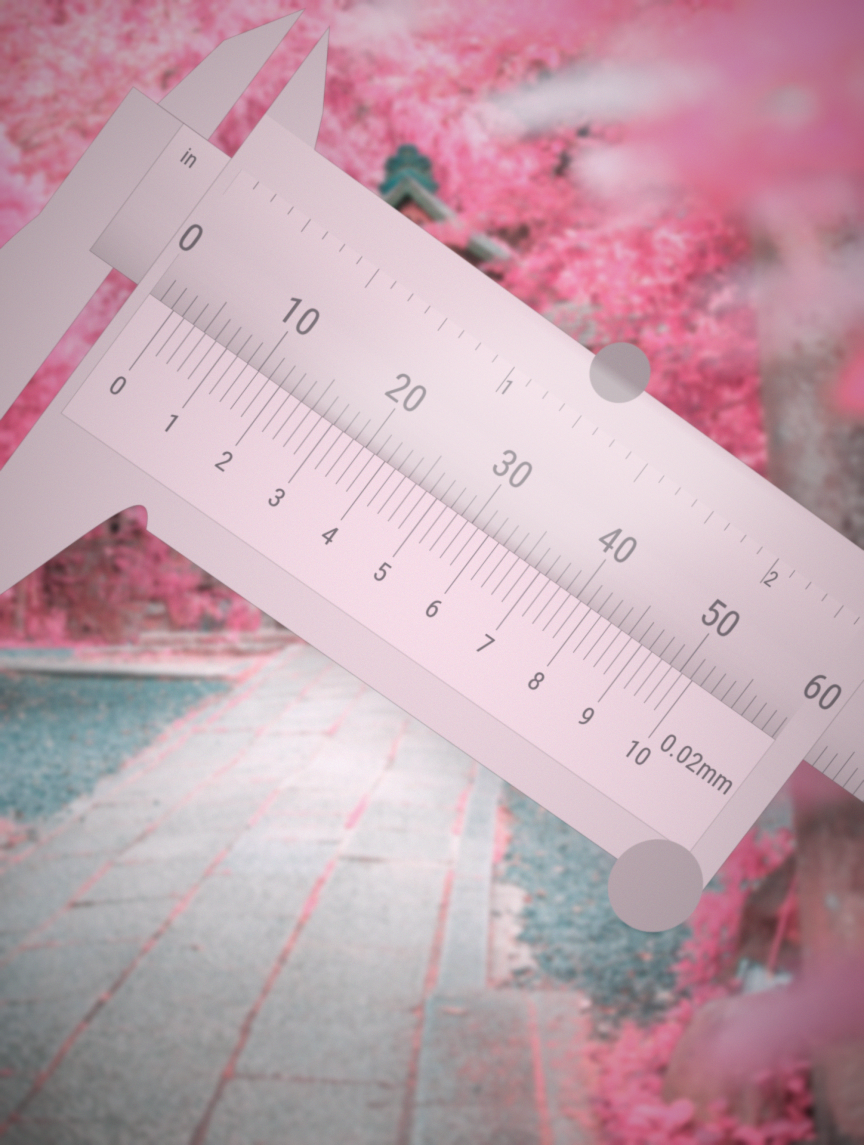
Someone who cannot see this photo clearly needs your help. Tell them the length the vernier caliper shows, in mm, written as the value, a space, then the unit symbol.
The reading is 2.2 mm
